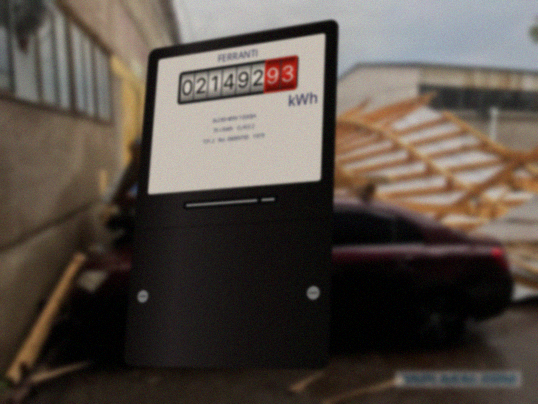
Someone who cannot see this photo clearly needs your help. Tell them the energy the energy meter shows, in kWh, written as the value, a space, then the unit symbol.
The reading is 21492.93 kWh
